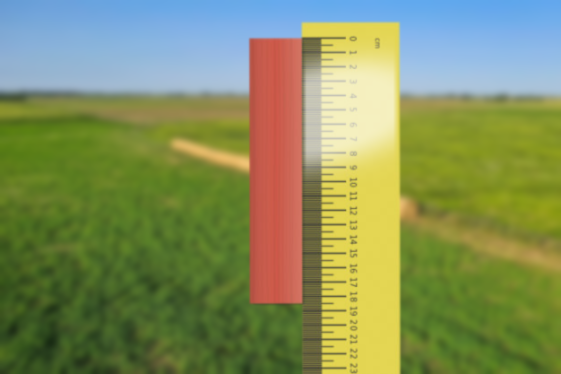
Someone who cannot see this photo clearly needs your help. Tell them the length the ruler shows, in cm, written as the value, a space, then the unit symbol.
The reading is 18.5 cm
